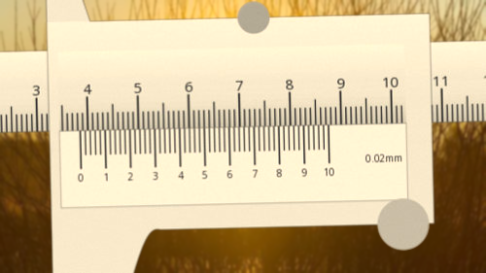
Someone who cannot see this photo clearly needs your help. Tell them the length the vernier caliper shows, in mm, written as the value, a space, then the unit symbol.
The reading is 38.5 mm
